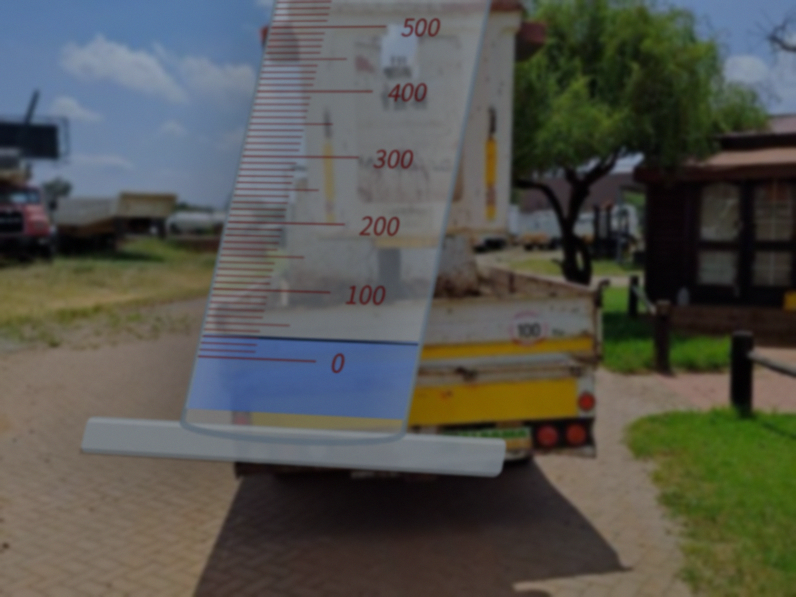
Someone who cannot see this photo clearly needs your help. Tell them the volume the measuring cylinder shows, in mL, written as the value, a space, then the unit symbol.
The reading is 30 mL
